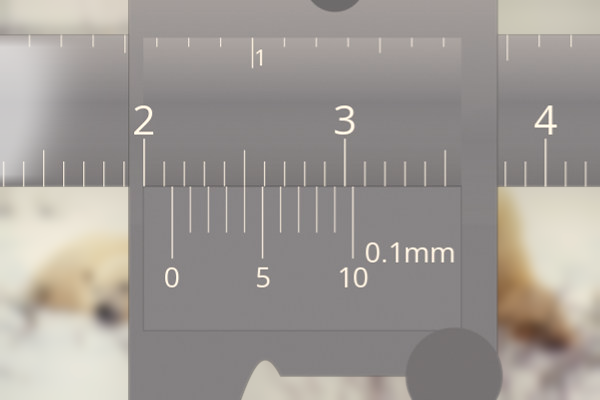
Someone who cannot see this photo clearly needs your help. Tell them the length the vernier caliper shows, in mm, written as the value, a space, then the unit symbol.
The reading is 21.4 mm
